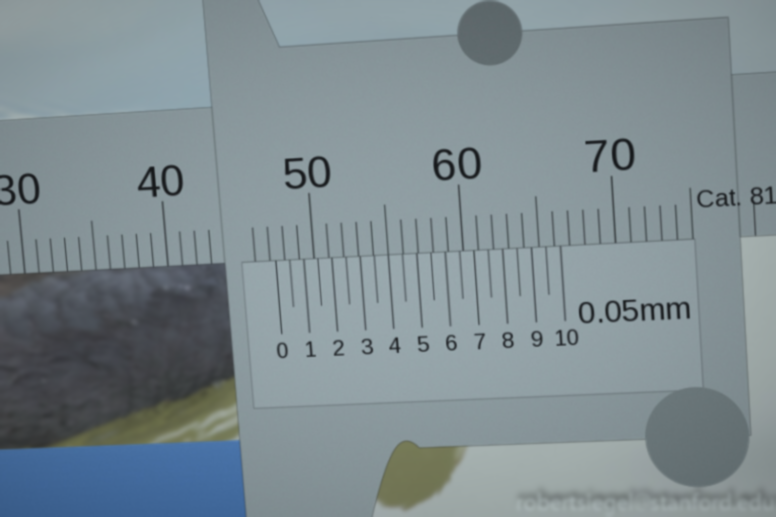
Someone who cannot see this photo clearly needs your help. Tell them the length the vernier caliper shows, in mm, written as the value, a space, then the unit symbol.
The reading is 47.4 mm
